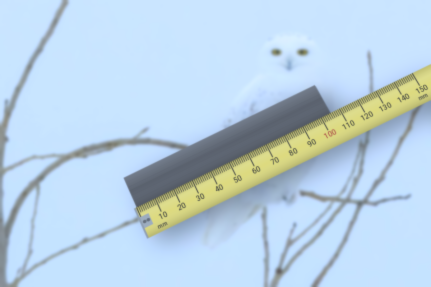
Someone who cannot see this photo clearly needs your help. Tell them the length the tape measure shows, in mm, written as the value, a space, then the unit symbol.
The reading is 105 mm
